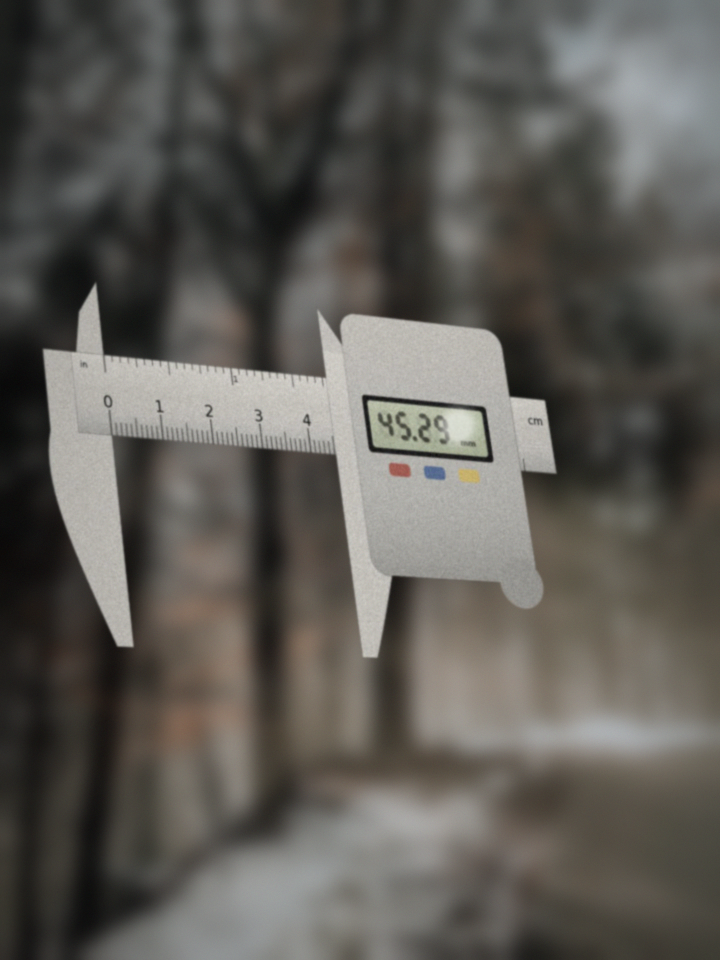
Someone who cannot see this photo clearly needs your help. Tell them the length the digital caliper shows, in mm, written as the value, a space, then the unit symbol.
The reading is 45.29 mm
